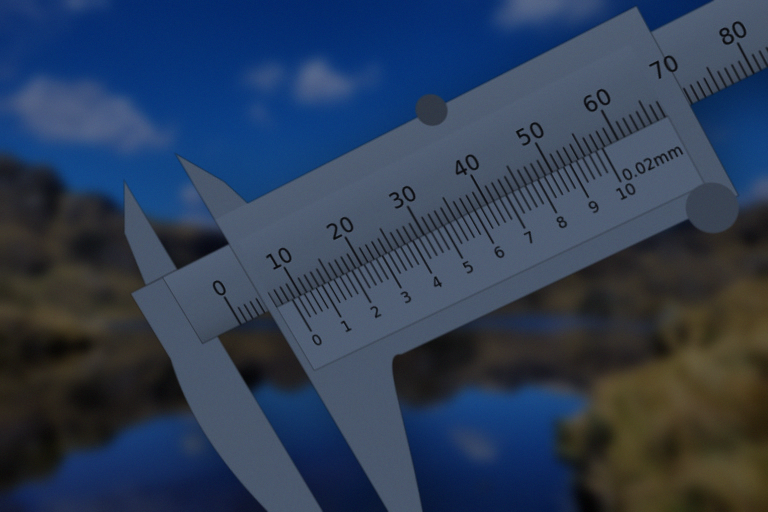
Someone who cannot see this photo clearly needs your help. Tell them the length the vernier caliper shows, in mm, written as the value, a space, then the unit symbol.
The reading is 8.6 mm
